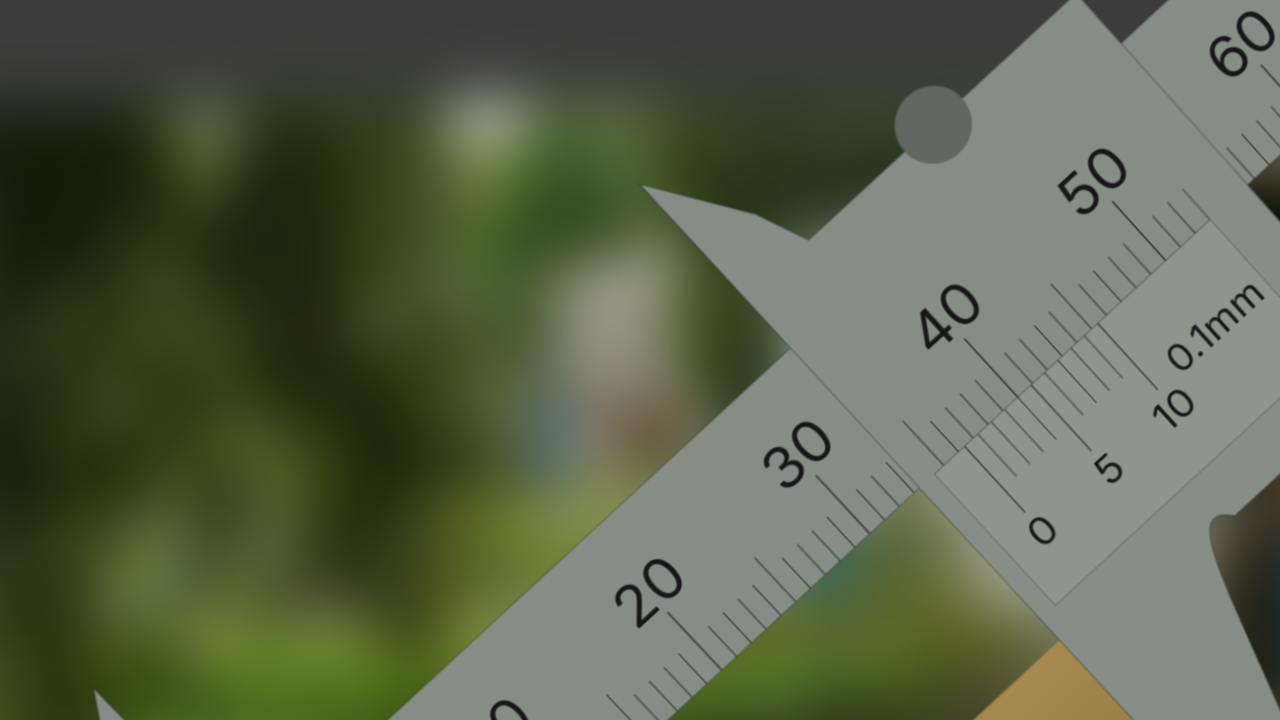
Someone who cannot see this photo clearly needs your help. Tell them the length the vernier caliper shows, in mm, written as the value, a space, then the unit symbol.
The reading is 36.4 mm
